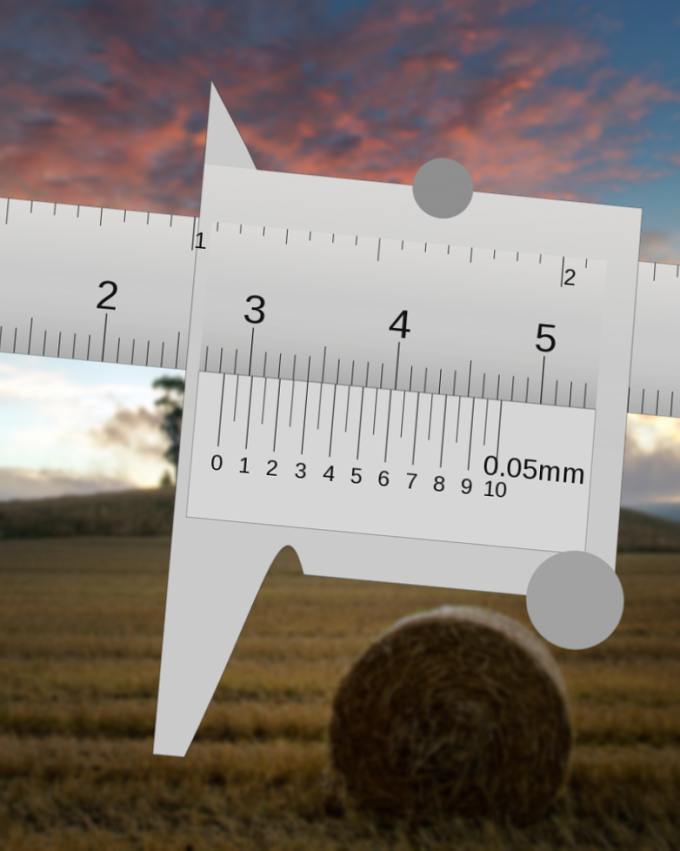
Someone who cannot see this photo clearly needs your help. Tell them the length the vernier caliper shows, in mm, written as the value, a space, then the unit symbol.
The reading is 28.3 mm
